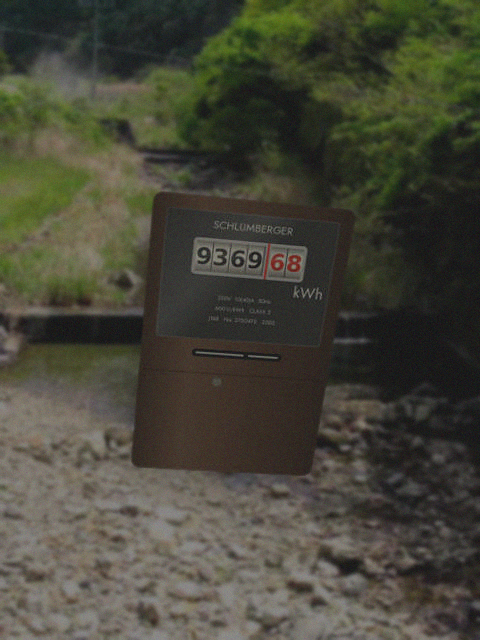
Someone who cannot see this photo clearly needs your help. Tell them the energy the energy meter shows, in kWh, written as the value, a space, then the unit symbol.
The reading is 9369.68 kWh
